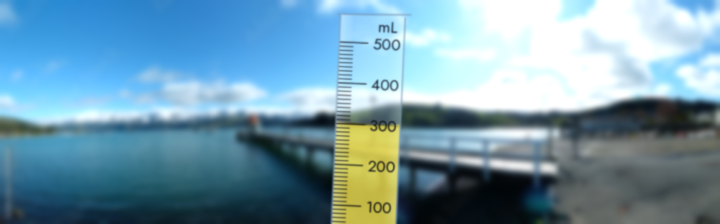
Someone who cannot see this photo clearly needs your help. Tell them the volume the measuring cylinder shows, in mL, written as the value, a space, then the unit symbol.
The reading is 300 mL
